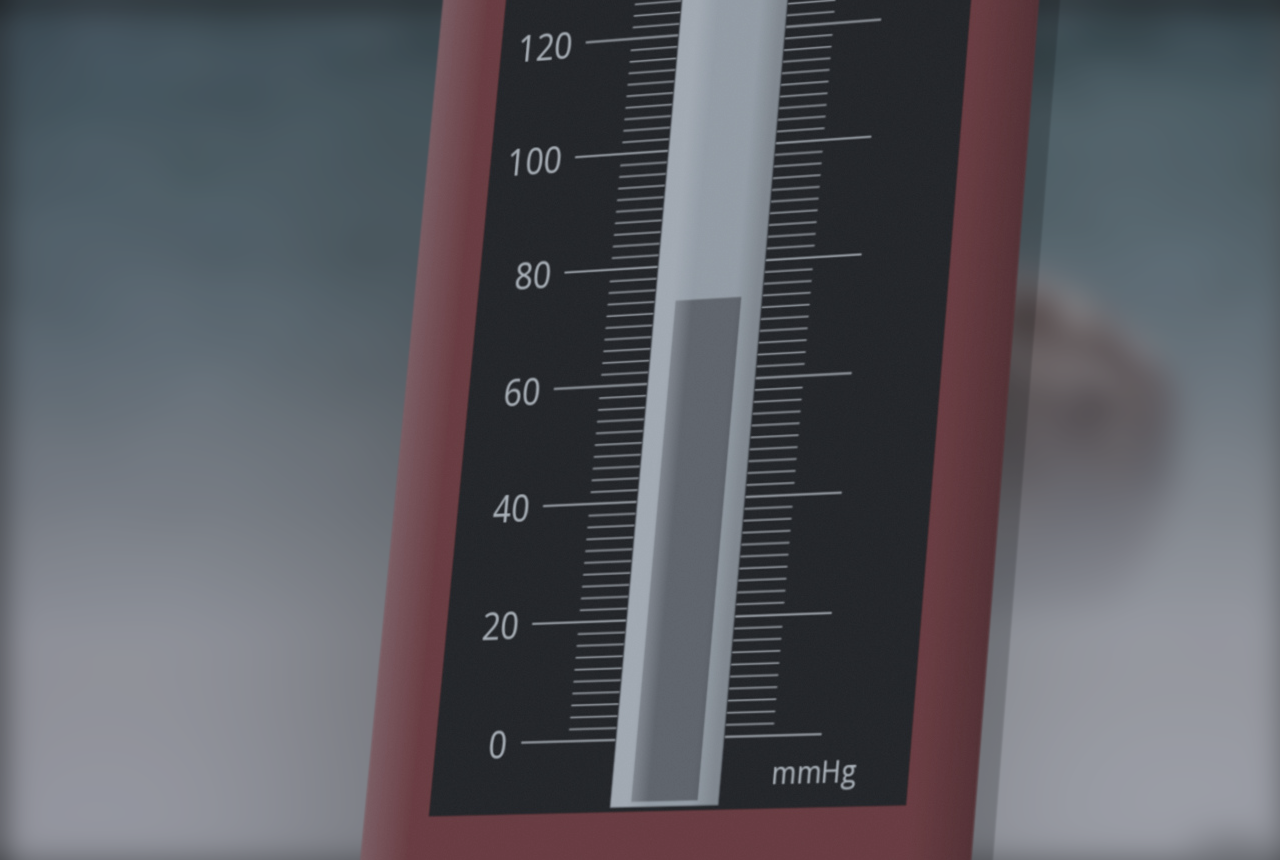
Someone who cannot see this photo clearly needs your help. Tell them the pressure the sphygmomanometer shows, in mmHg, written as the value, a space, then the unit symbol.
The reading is 74 mmHg
